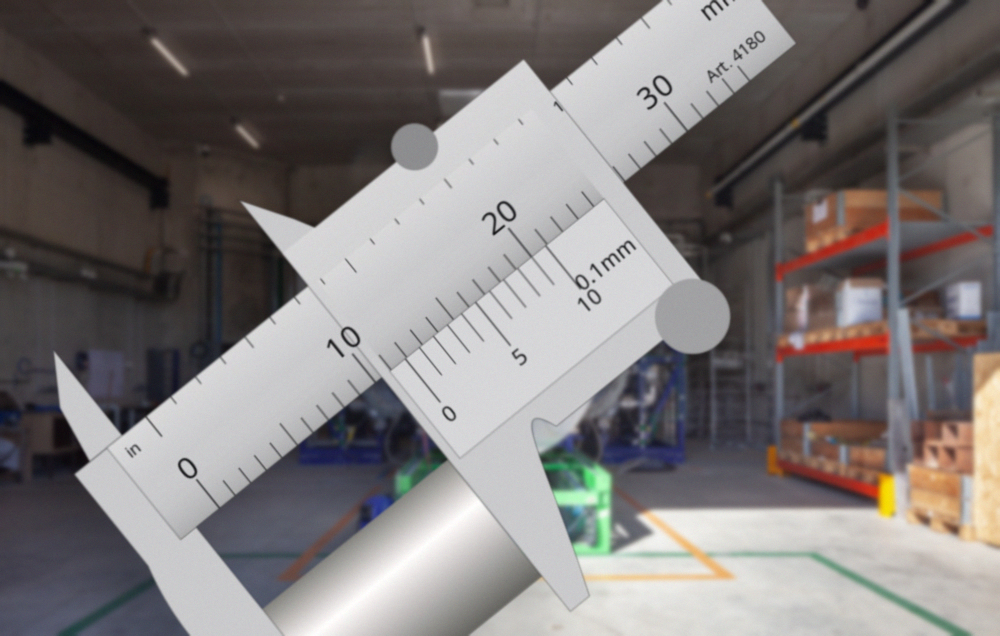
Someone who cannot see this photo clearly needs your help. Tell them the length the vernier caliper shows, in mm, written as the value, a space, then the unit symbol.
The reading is 11.9 mm
